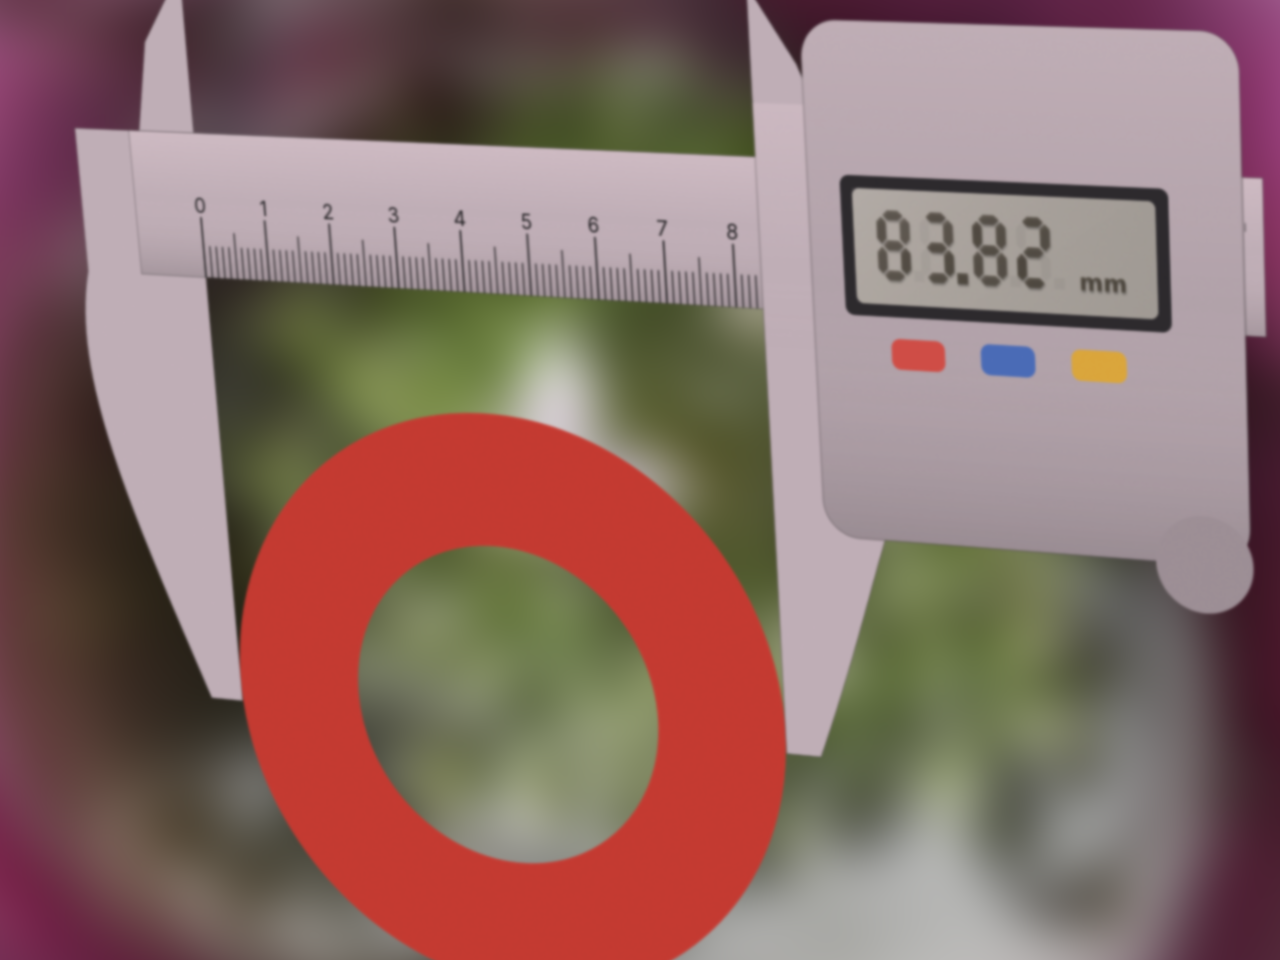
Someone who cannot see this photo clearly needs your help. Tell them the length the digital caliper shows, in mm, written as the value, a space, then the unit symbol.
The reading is 83.82 mm
